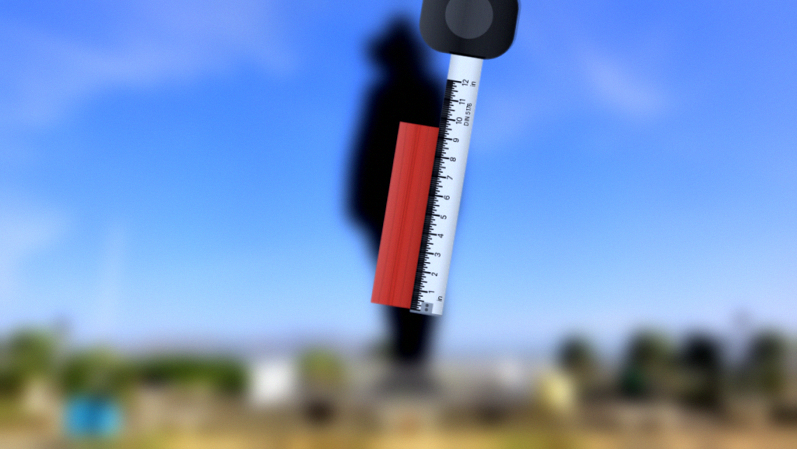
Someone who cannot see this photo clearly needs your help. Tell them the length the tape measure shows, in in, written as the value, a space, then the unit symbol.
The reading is 9.5 in
